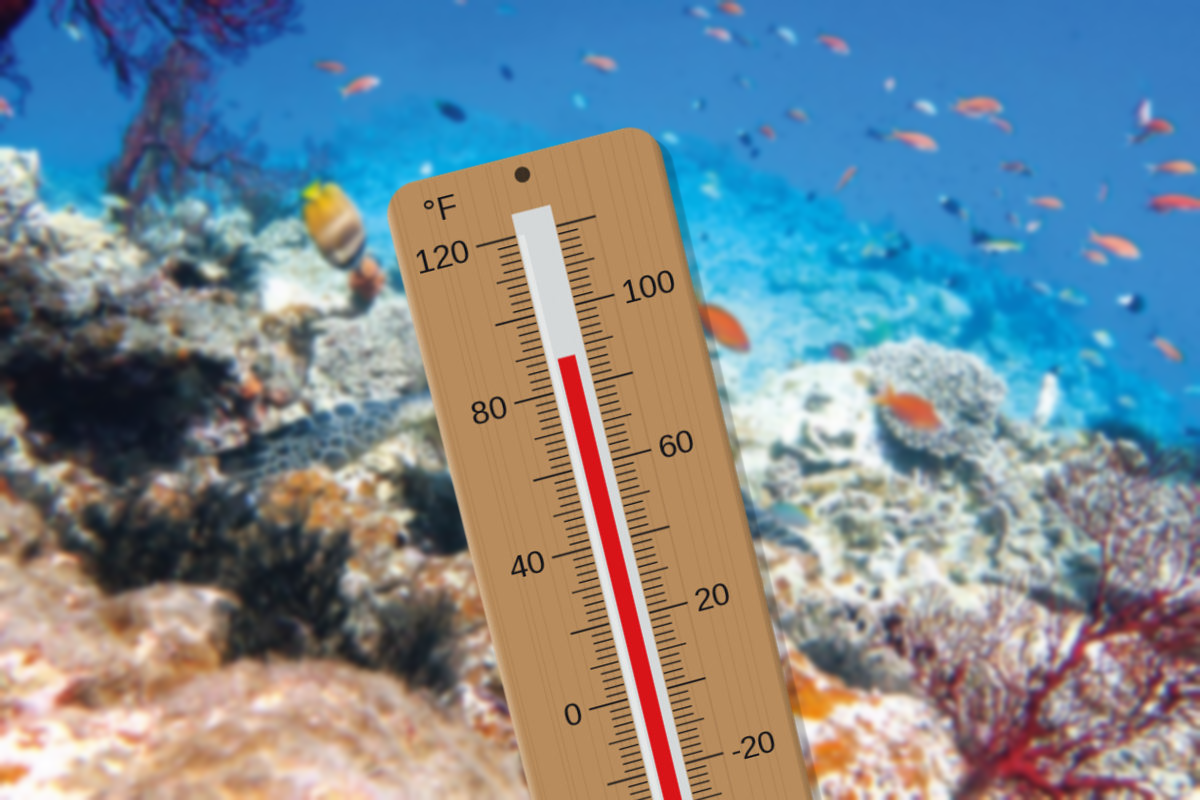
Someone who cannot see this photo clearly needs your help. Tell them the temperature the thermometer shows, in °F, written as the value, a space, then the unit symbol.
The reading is 88 °F
